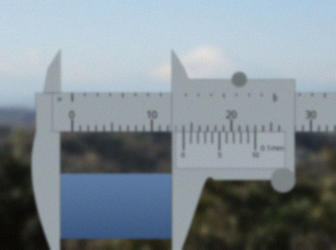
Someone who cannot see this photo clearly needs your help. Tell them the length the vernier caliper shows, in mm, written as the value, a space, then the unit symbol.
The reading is 14.0 mm
